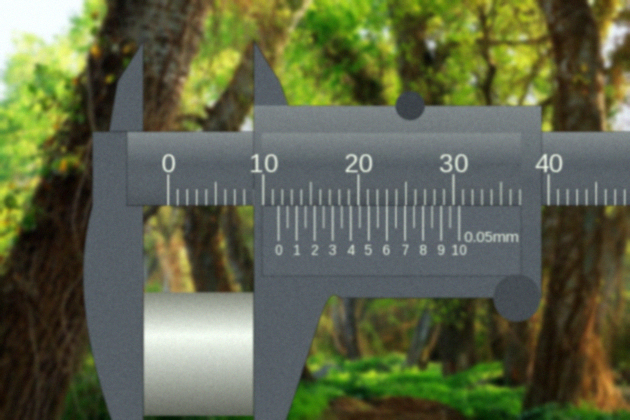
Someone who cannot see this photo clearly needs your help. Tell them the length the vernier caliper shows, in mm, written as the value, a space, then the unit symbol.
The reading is 11.6 mm
